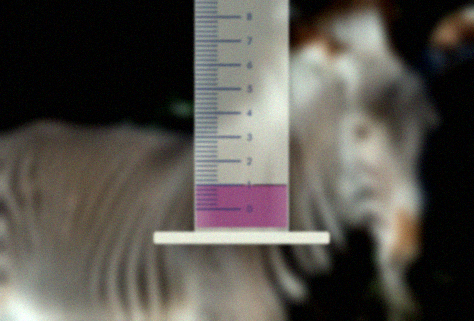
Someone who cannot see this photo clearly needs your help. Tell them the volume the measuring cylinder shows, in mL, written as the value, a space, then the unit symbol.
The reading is 1 mL
